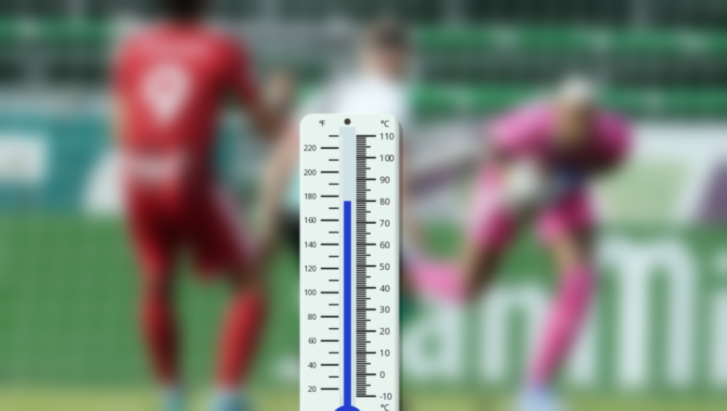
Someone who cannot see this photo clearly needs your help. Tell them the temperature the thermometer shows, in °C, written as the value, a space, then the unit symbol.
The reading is 80 °C
